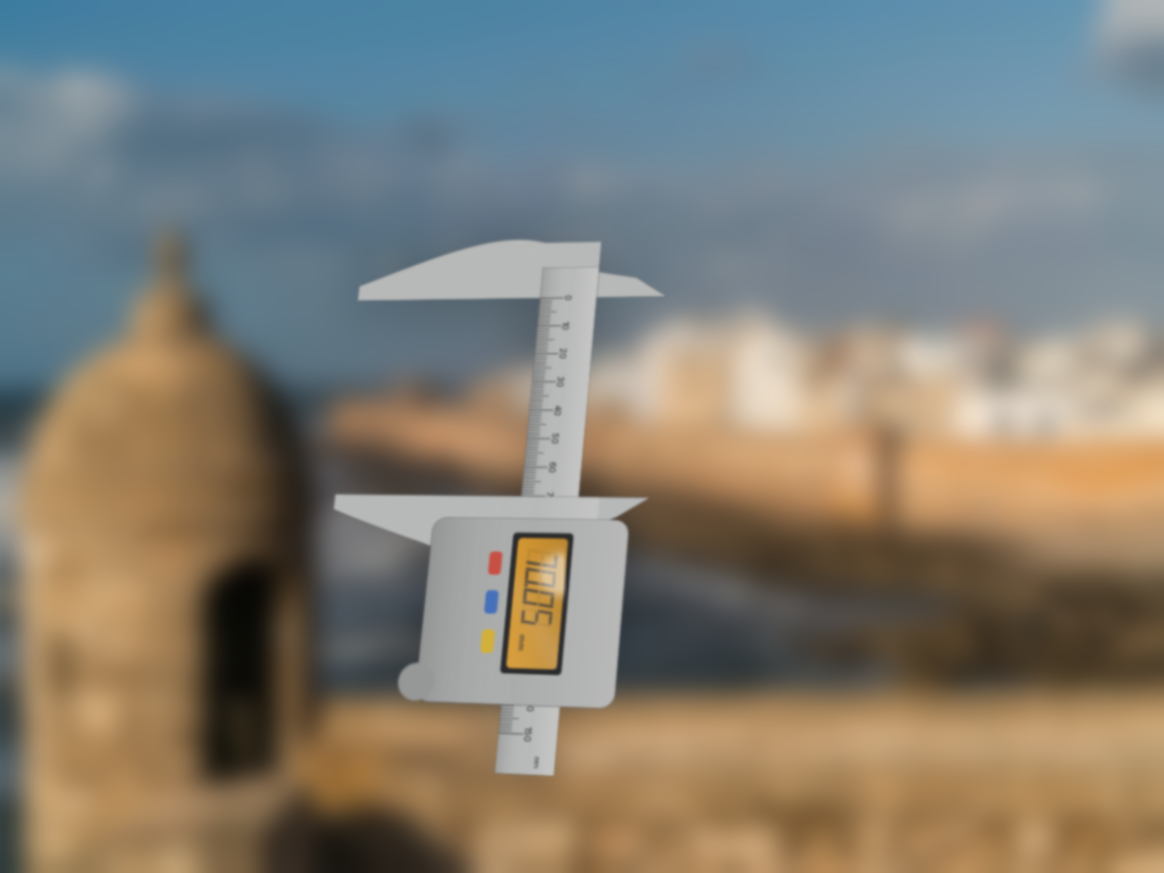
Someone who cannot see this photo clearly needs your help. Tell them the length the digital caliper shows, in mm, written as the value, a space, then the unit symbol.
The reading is 70.05 mm
